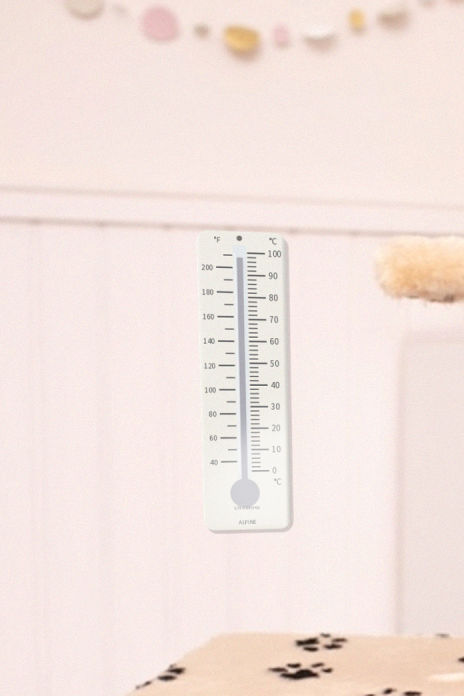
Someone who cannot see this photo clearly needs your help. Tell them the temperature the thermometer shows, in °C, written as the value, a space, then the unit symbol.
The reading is 98 °C
